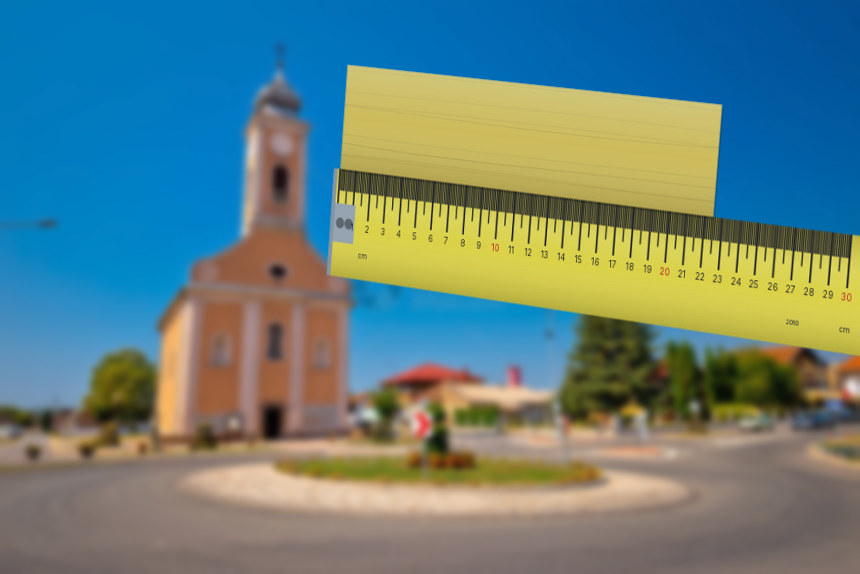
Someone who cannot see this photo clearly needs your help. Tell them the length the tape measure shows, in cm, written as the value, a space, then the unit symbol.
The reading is 22.5 cm
